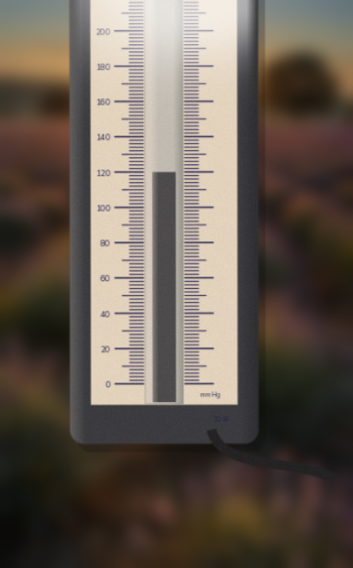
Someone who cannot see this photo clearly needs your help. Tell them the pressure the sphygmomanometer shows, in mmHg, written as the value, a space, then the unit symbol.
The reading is 120 mmHg
